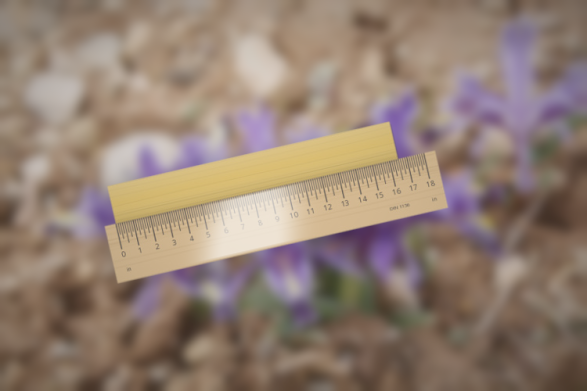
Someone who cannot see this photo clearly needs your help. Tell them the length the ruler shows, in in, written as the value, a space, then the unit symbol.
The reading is 16.5 in
